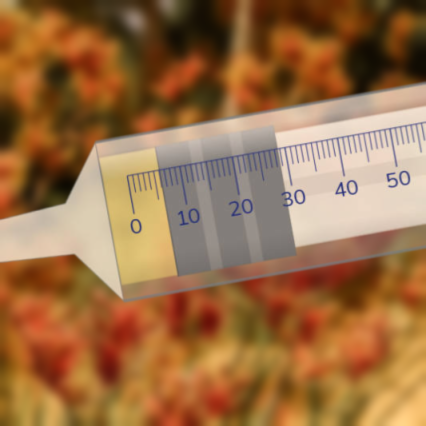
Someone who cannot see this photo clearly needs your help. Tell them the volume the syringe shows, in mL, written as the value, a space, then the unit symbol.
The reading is 6 mL
